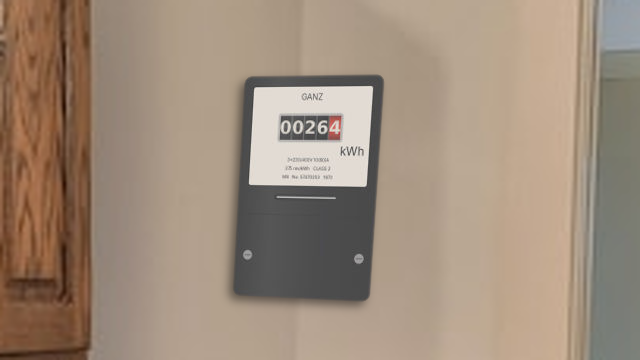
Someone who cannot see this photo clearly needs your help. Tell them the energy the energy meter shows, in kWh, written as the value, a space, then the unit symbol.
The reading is 26.4 kWh
